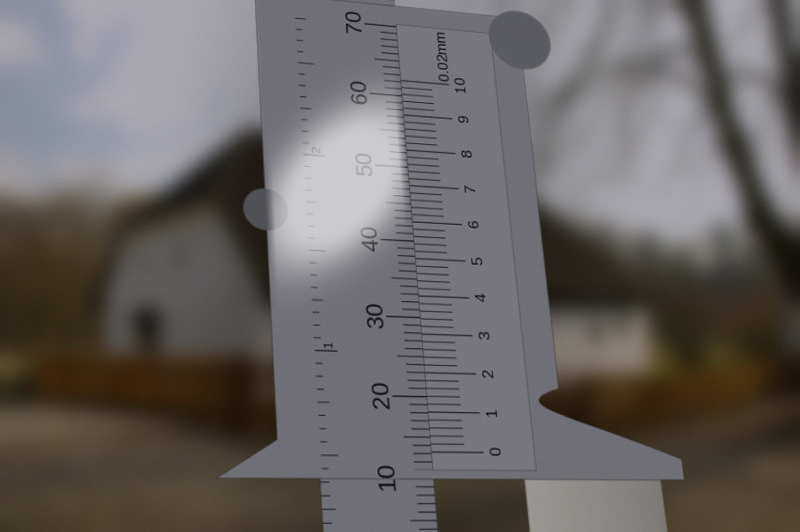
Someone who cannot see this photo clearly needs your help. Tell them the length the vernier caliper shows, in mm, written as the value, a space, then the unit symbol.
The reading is 13.2 mm
